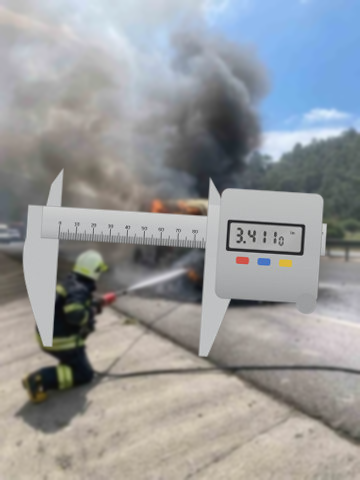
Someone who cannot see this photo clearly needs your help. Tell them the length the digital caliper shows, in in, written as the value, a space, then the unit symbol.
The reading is 3.4110 in
